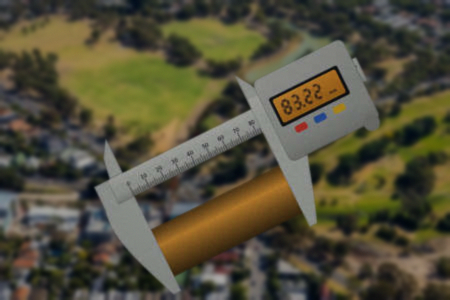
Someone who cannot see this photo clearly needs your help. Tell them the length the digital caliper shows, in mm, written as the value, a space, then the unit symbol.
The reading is 83.22 mm
